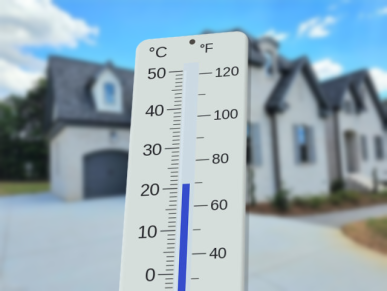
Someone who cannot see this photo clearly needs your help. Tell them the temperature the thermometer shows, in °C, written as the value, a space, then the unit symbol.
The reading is 21 °C
